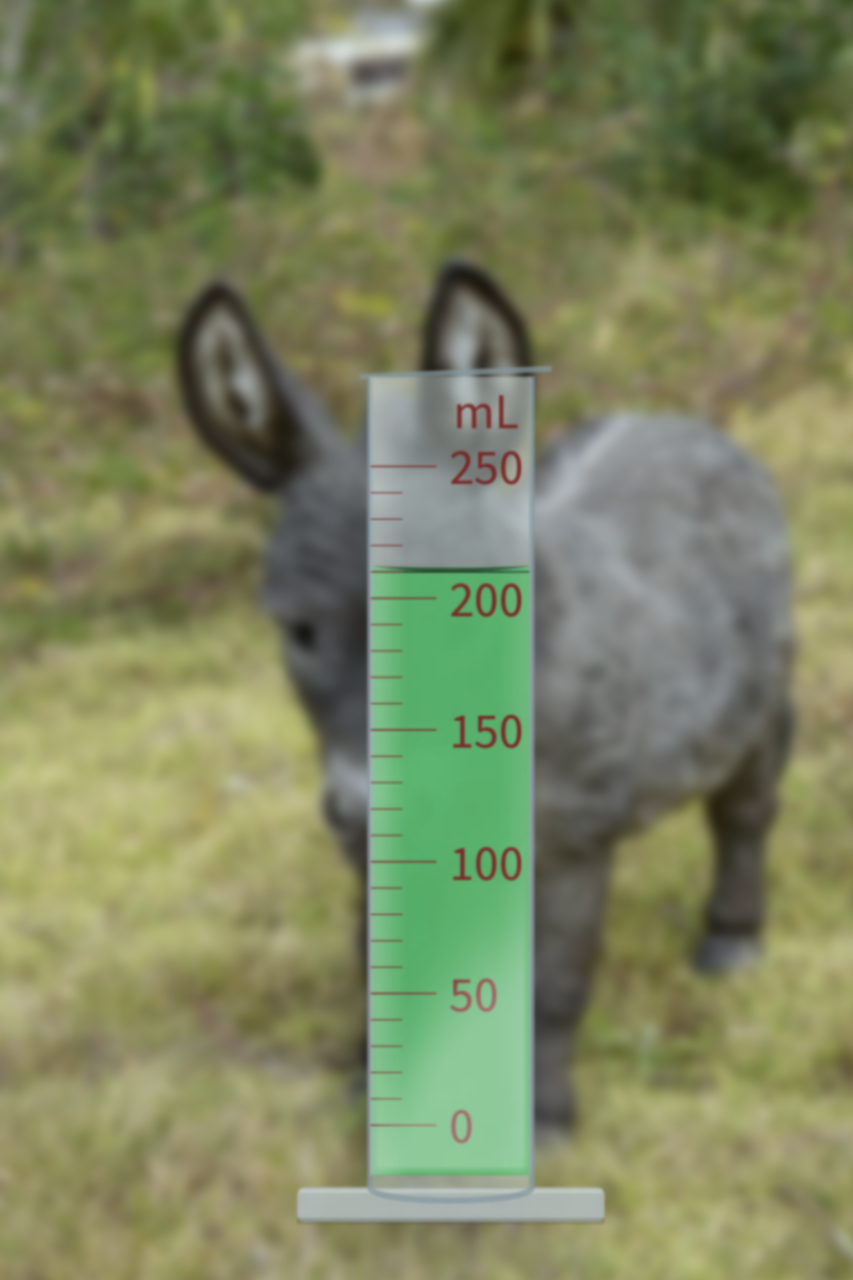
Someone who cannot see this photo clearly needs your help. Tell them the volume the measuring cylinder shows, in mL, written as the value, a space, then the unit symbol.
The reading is 210 mL
